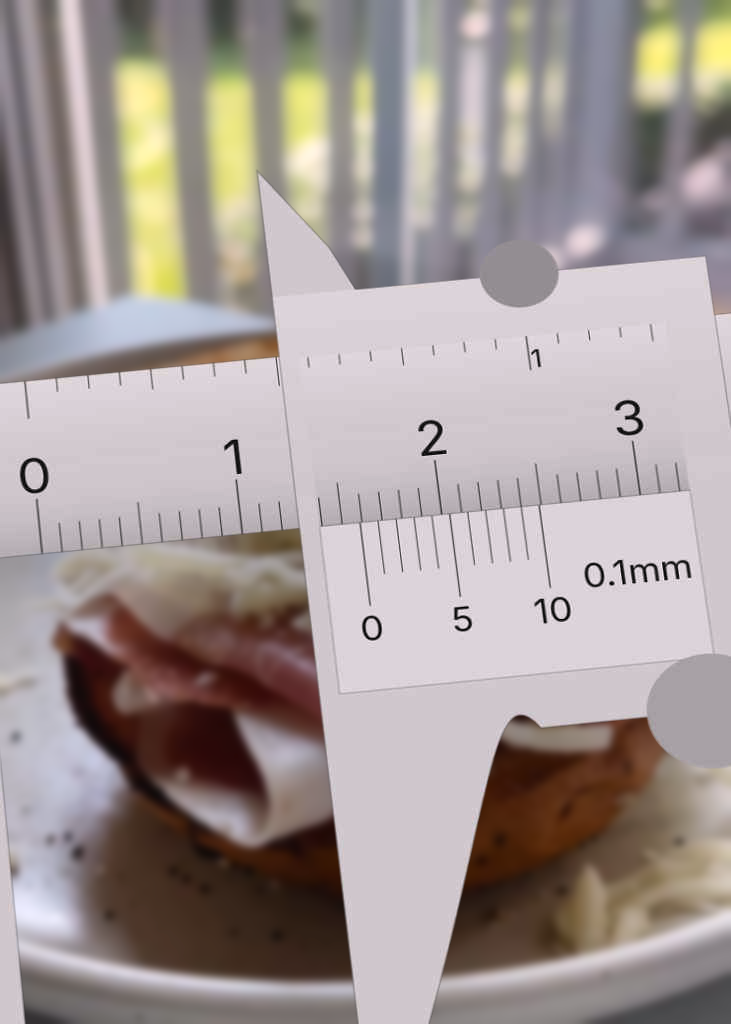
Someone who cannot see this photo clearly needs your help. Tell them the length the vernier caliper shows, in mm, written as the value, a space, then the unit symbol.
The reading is 15.9 mm
